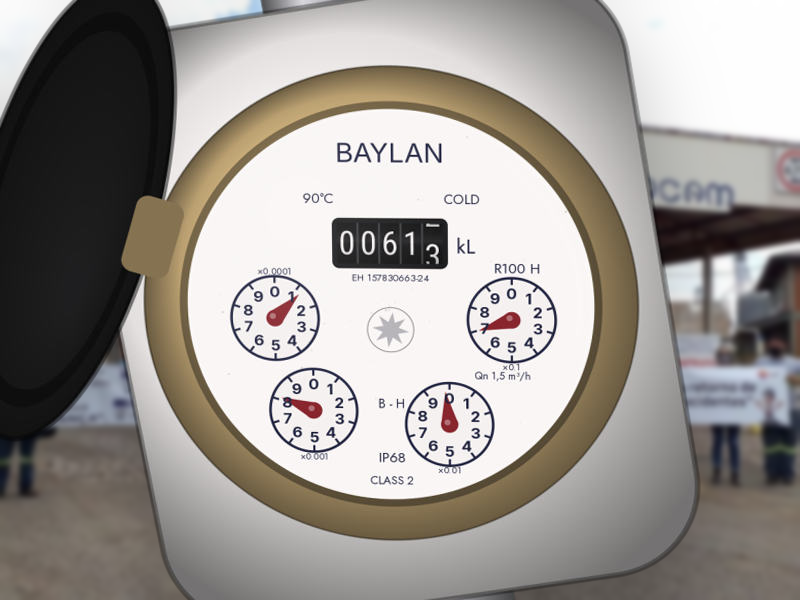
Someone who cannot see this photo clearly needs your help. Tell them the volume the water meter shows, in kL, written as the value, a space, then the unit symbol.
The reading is 612.6981 kL
